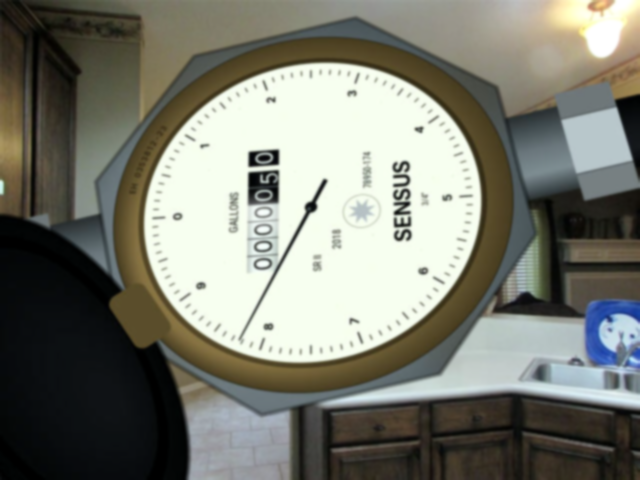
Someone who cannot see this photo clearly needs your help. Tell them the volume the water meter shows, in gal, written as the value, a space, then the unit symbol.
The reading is 48.2 gal
